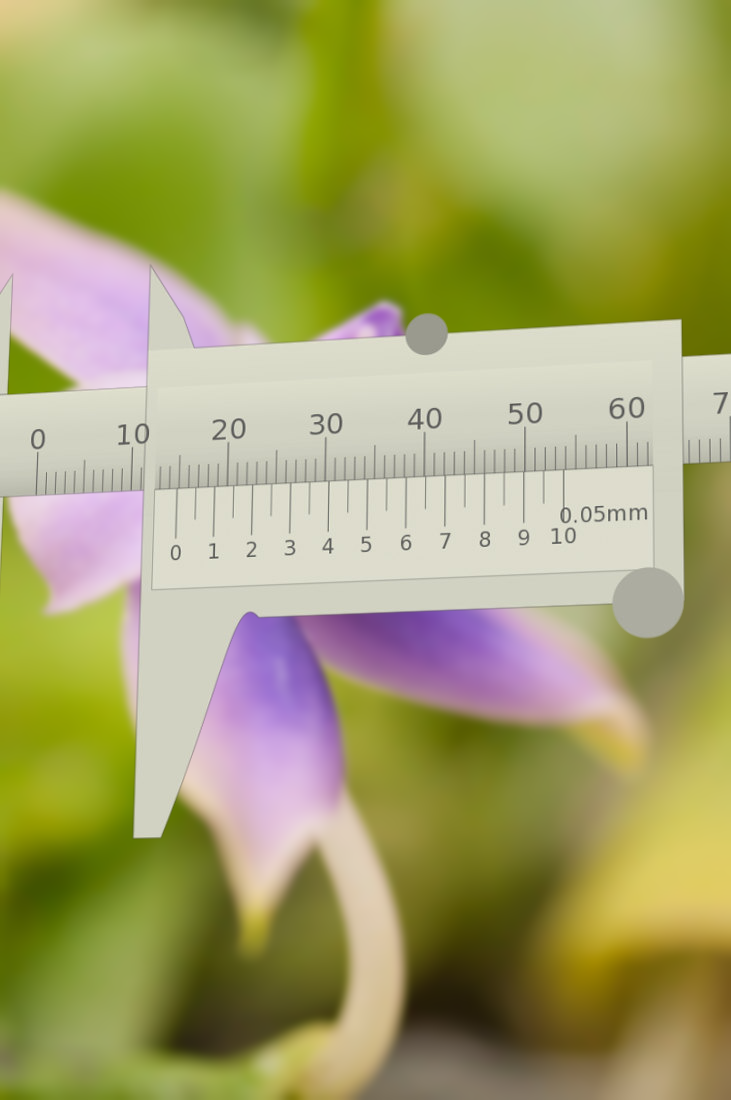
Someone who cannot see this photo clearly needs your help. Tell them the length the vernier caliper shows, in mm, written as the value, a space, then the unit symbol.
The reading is 14.8 mm
